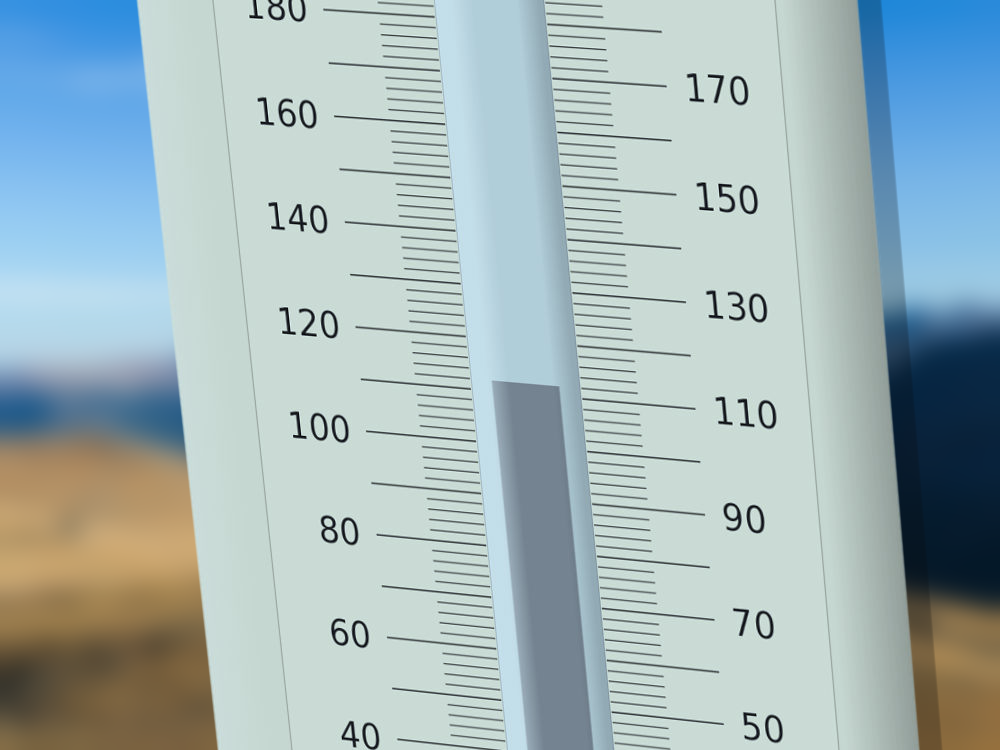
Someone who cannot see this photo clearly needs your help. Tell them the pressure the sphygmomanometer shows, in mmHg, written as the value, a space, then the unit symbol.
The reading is 112 mmHg
